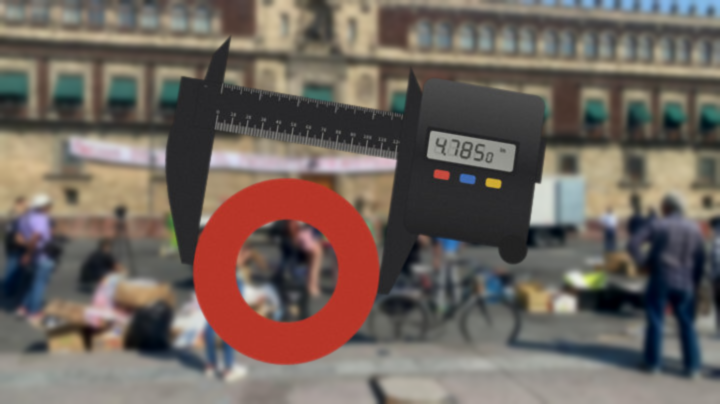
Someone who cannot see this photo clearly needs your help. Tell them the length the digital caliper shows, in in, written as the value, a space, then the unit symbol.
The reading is 4.7850 in
